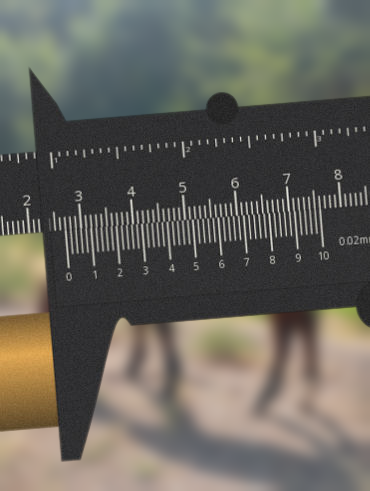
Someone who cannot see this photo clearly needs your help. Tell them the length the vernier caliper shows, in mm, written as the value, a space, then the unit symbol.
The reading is 27.0 mm
